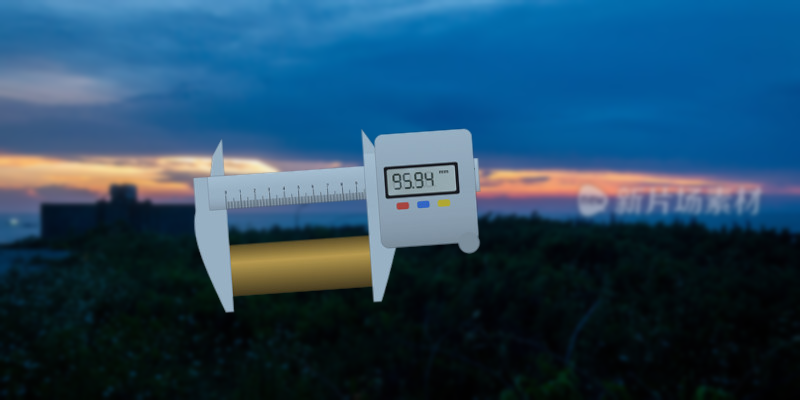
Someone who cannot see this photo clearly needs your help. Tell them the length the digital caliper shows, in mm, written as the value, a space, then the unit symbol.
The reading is 95.94 mm
